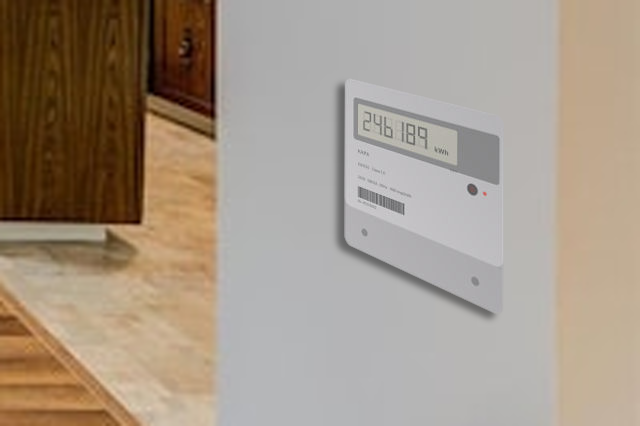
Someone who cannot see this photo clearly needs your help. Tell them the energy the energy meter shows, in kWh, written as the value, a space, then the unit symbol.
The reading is 246189 kWh
